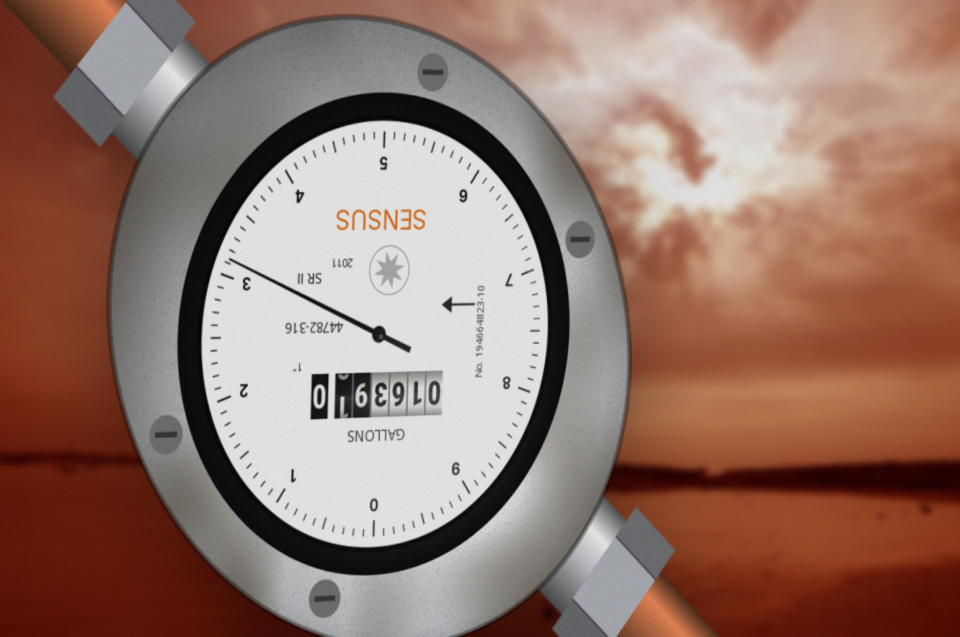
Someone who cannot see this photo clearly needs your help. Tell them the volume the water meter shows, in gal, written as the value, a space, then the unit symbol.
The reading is 163913.1 gal
